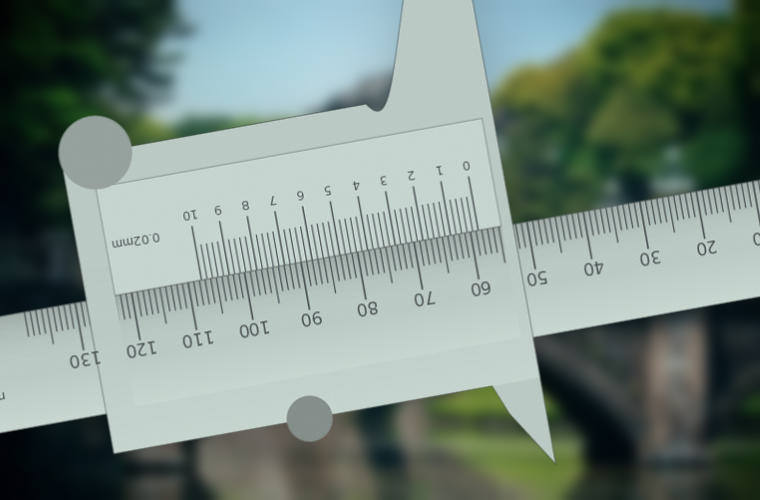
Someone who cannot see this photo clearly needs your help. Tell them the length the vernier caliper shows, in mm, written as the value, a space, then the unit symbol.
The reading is 58.6 mm
